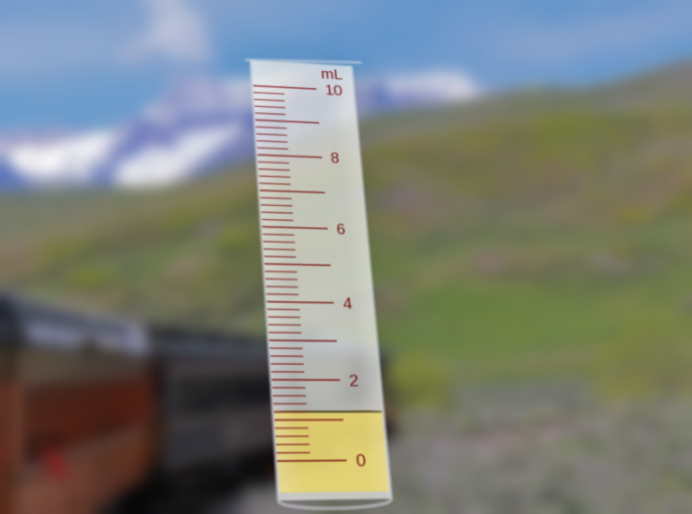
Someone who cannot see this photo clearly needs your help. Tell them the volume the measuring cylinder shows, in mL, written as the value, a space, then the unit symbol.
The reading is 1.2 mL
